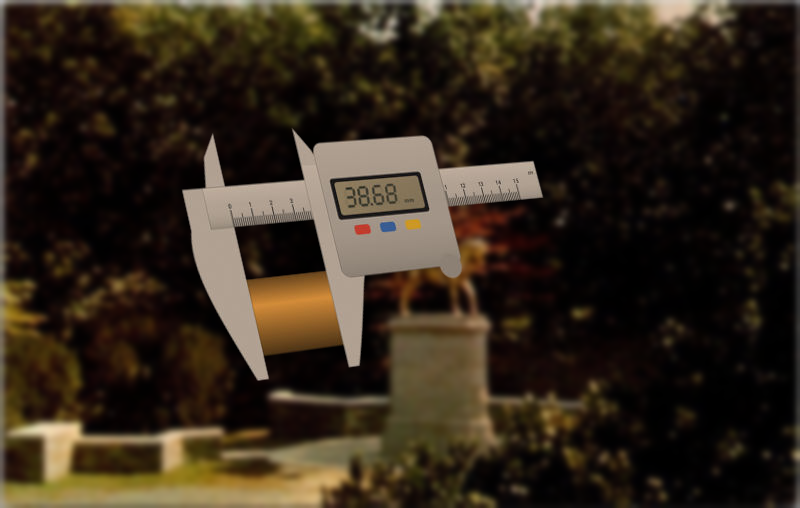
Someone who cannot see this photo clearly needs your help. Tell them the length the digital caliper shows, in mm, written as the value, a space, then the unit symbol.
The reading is 38.68 mm
